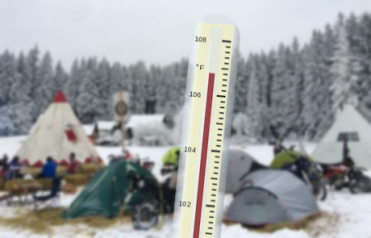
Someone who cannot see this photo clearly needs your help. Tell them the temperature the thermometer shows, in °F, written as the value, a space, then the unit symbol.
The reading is 106.8 °F
